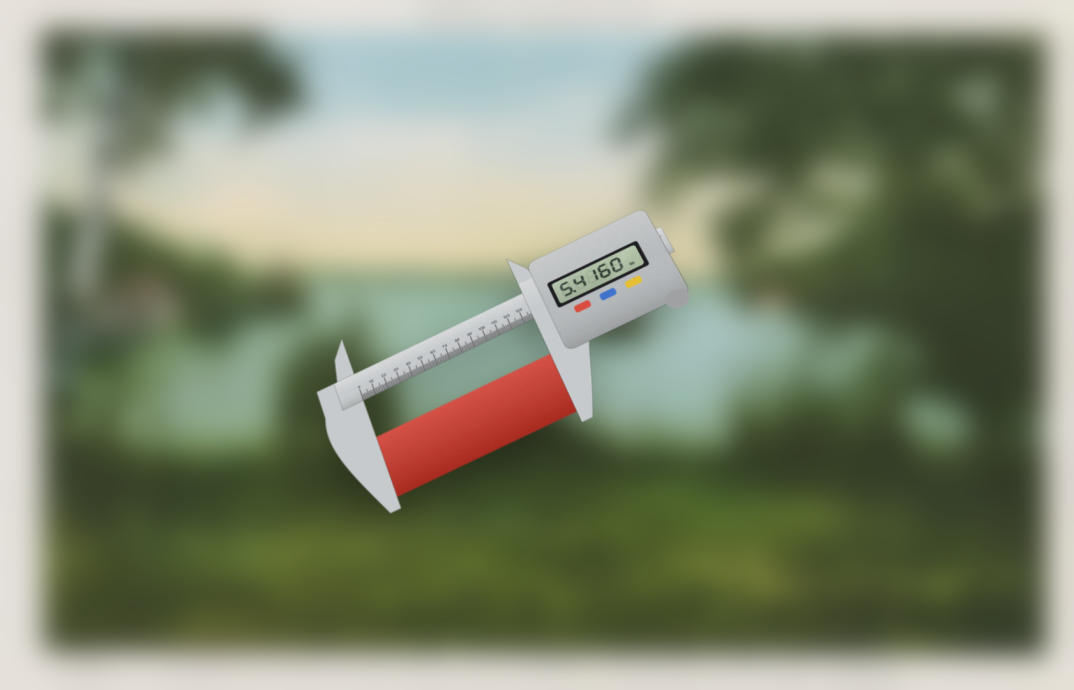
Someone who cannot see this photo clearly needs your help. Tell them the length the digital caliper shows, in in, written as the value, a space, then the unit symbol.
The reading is 5.4160 in
